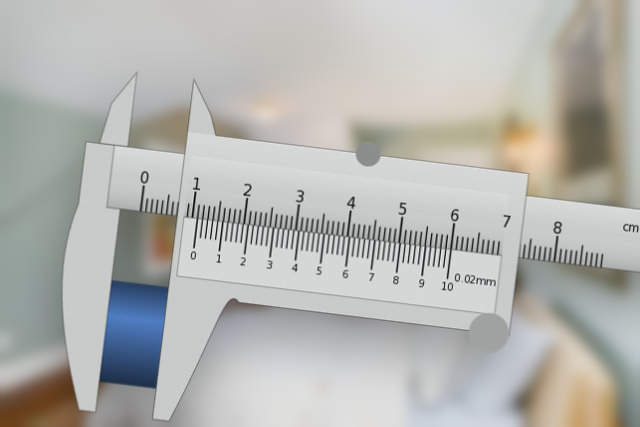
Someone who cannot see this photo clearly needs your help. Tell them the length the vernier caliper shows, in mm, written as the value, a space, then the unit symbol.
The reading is 11.0 mm
